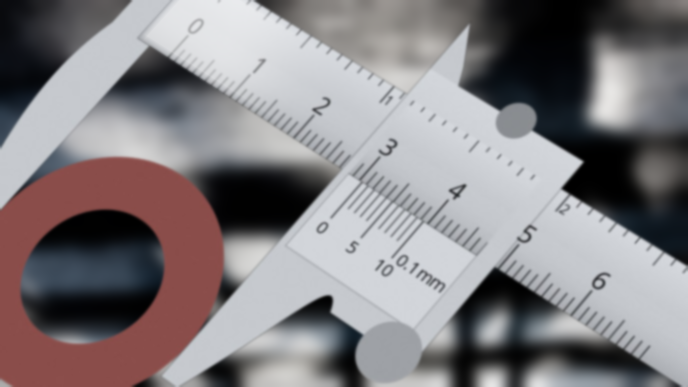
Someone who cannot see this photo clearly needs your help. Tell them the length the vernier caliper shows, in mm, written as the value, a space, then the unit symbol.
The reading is 30.4 mm
